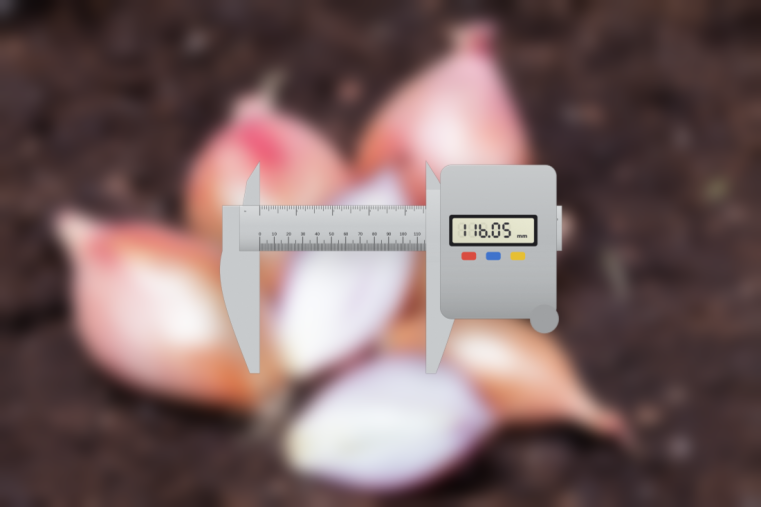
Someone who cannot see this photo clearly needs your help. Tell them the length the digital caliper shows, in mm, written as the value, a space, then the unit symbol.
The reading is 116.05 mm
